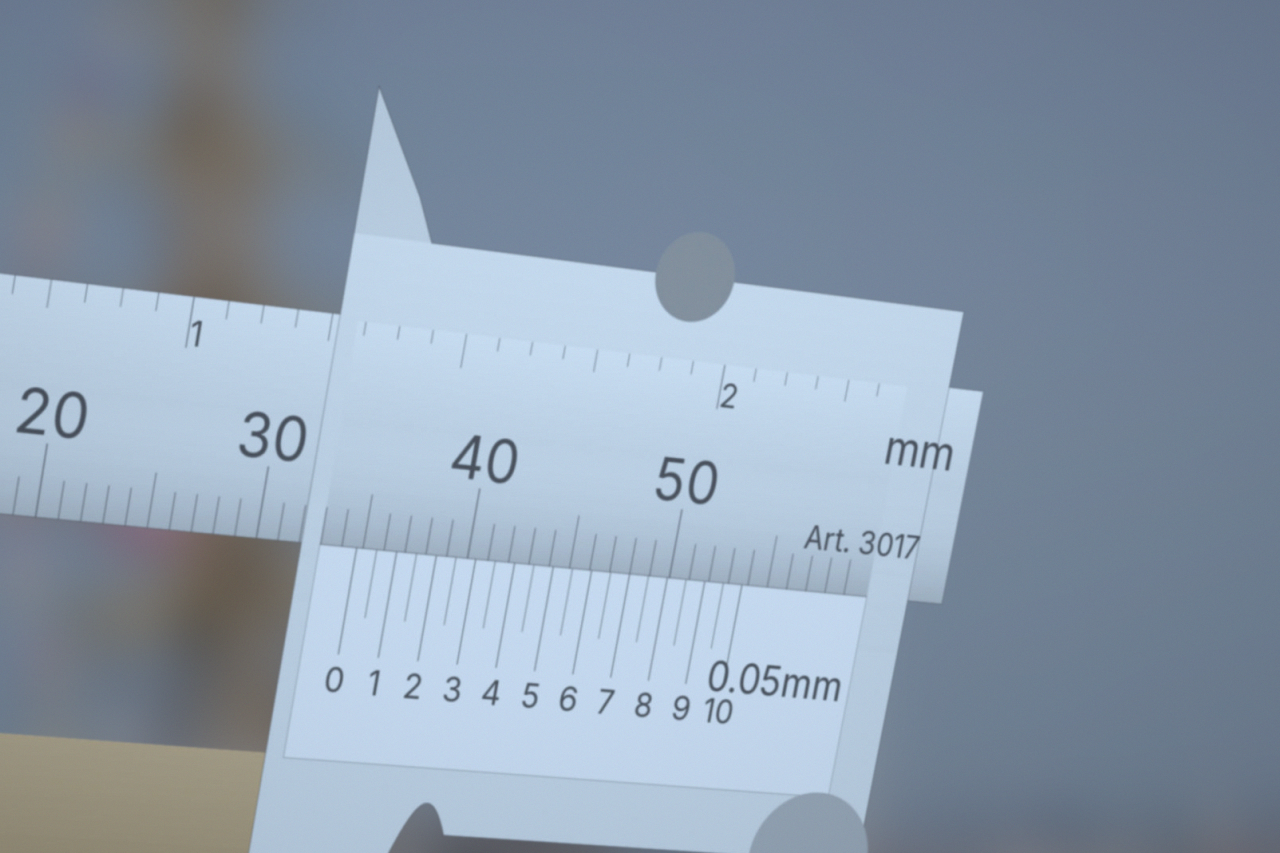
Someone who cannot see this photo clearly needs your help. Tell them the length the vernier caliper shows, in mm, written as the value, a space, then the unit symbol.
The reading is 34.7 mm
